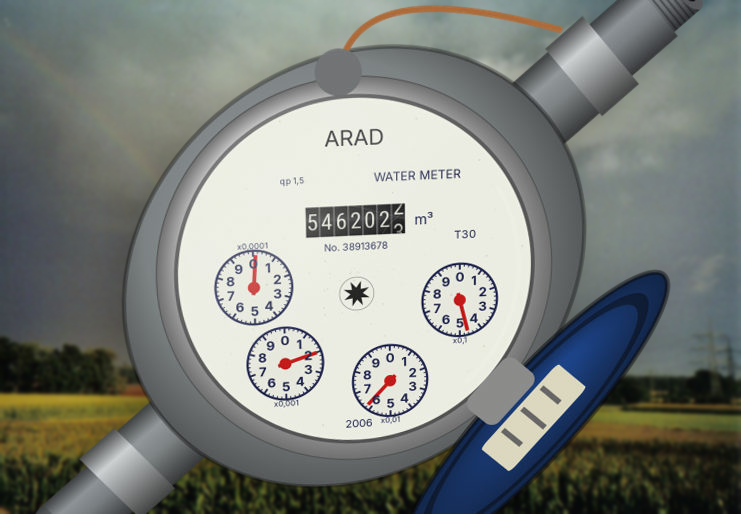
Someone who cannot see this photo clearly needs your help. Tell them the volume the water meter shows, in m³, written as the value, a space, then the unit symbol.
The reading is 5462022.4620 m³
